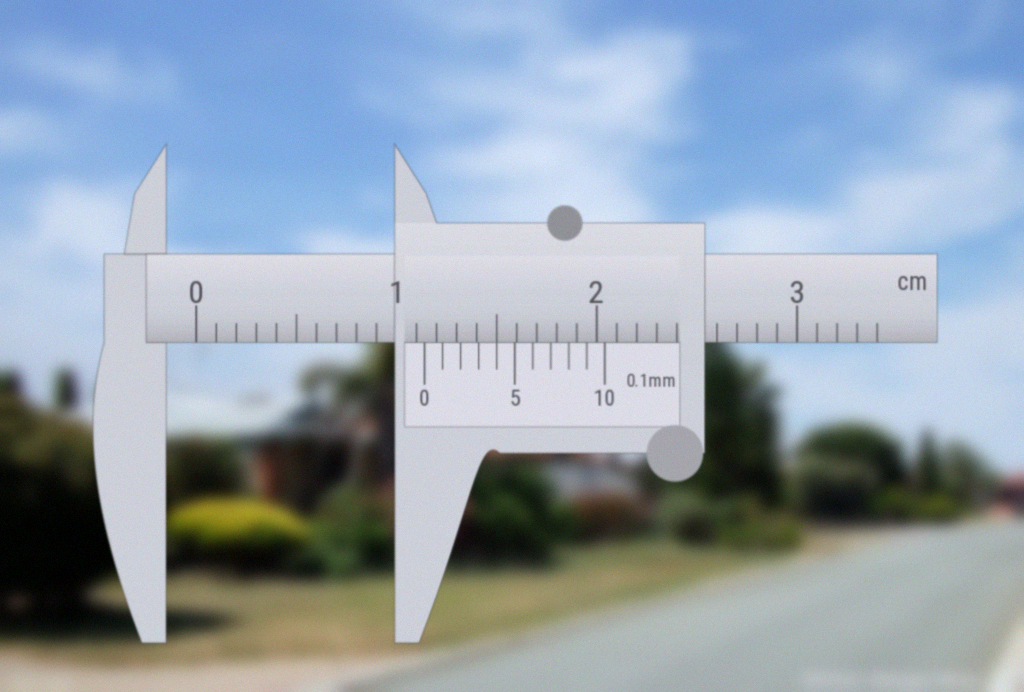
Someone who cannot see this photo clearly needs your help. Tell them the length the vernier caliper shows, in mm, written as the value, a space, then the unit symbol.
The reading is 11.4 mm
